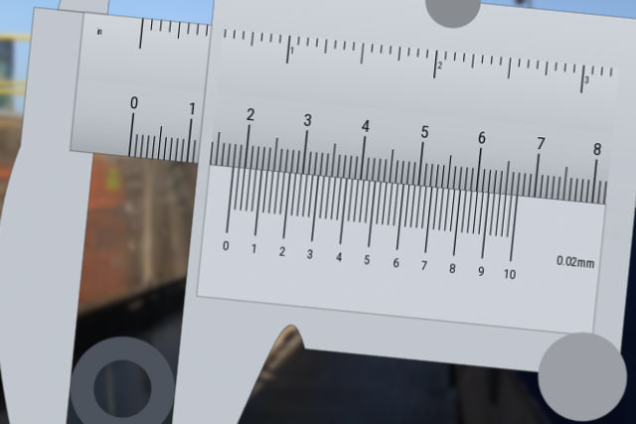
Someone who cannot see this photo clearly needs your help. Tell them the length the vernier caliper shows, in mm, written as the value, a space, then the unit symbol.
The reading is 18.0 mm
